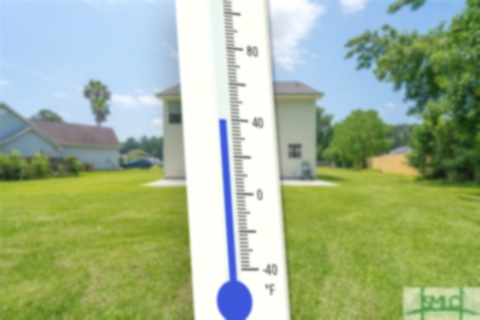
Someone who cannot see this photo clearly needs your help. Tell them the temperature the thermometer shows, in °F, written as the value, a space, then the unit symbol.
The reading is 40 °F
